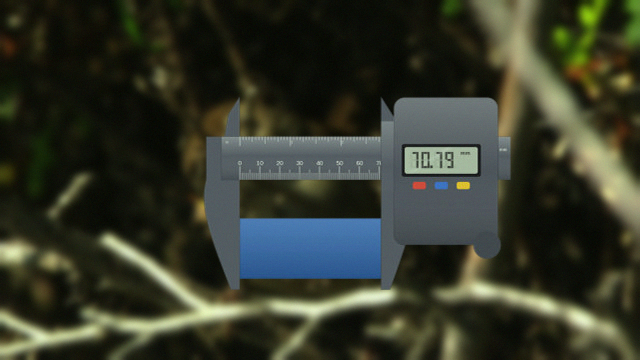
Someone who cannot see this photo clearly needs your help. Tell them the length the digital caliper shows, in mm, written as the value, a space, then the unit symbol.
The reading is 70.79 mm
